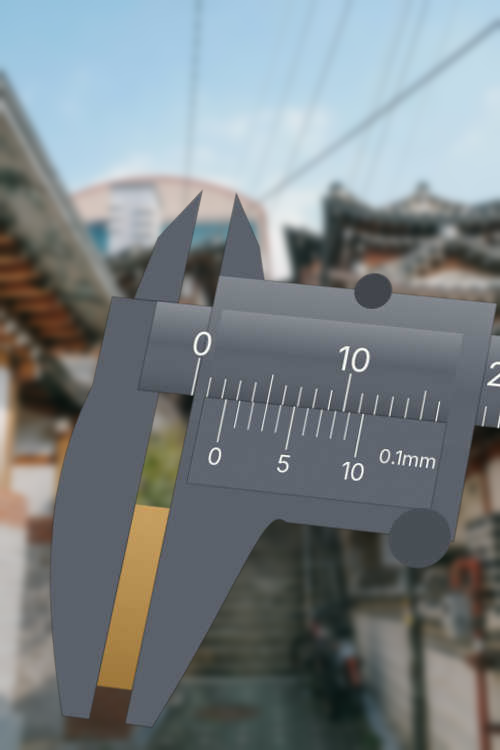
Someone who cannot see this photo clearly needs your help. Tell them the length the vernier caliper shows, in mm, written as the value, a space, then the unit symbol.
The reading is 2.3 mm
